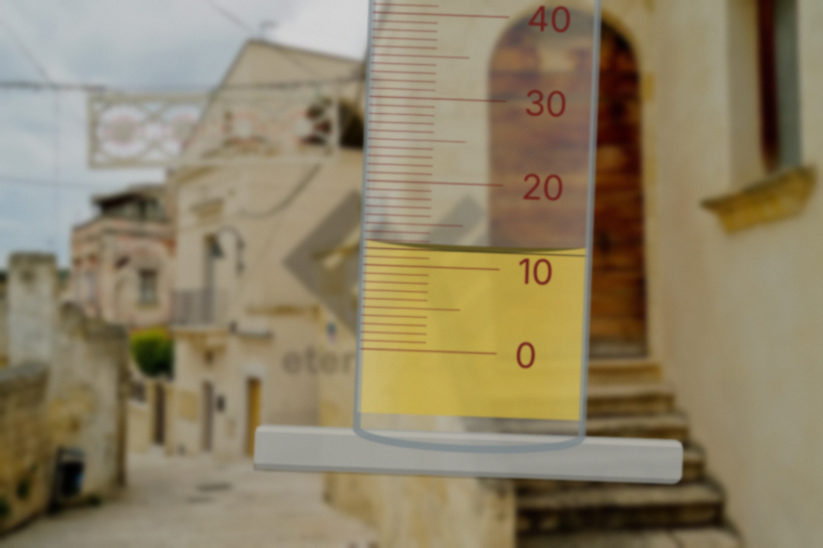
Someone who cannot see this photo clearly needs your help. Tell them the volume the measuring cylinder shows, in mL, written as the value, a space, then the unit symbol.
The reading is 12 mL
